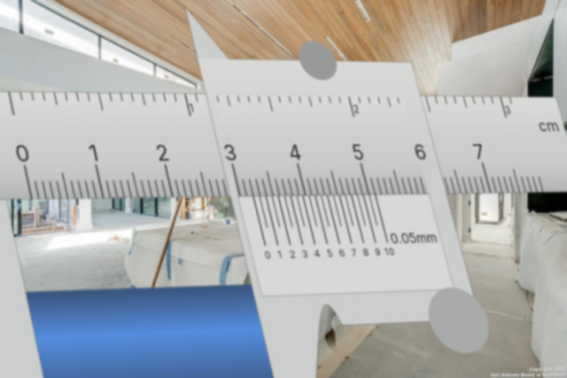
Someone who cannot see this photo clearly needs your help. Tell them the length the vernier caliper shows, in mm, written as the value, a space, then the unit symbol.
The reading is 32.0 mm
